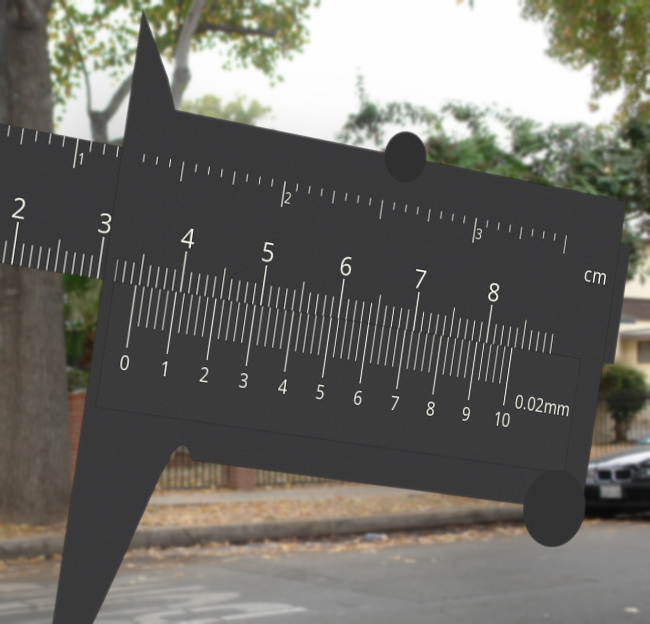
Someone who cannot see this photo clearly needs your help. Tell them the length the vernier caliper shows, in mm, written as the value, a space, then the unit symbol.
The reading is 34.6 mm
